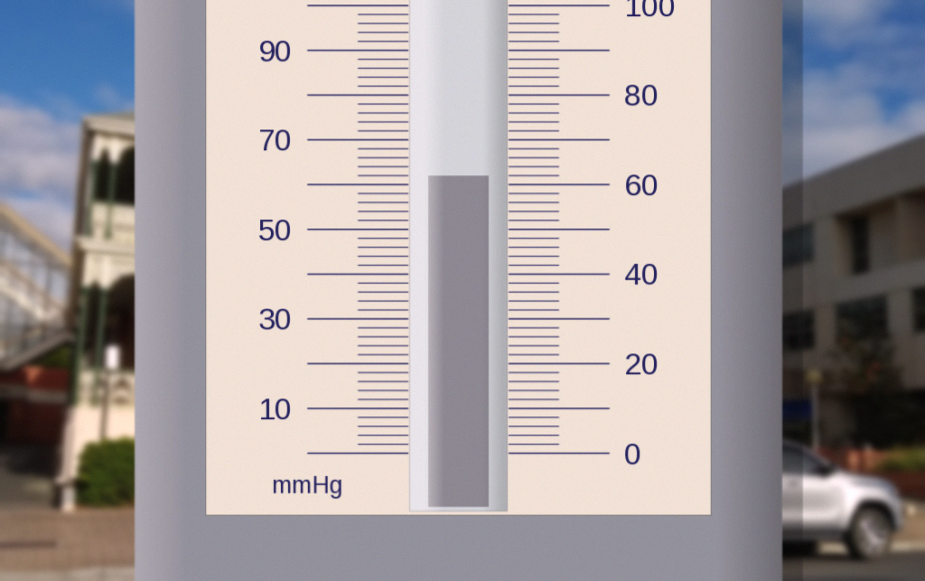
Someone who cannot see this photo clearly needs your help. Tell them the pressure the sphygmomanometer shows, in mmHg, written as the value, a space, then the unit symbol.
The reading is 62 mmHg
